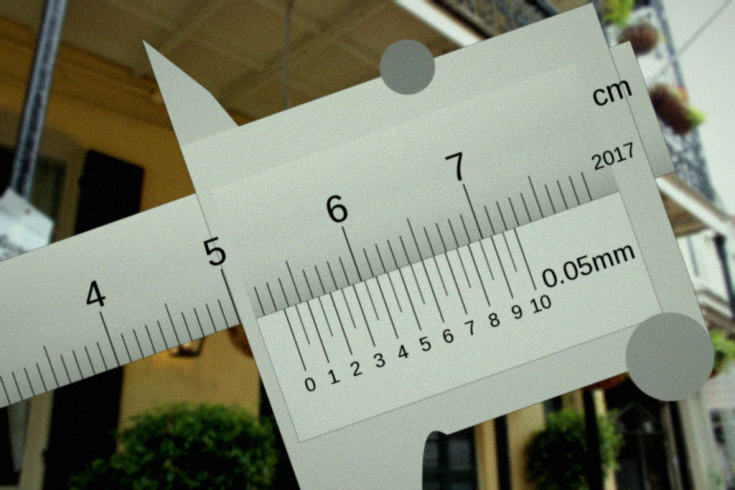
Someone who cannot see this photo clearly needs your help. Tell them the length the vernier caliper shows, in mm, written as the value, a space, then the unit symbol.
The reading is 53.6 mm
